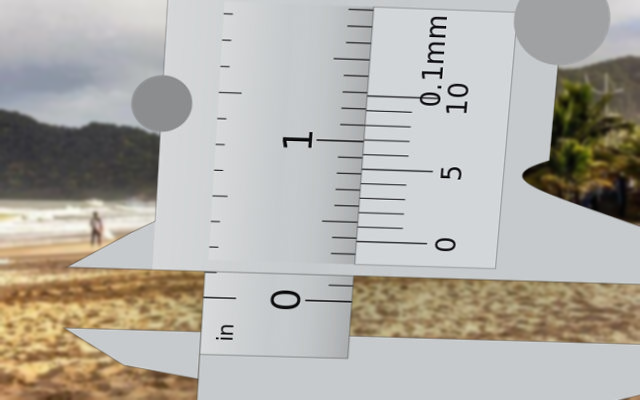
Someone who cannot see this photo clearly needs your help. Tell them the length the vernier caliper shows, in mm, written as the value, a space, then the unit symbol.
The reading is 3.8 mm
